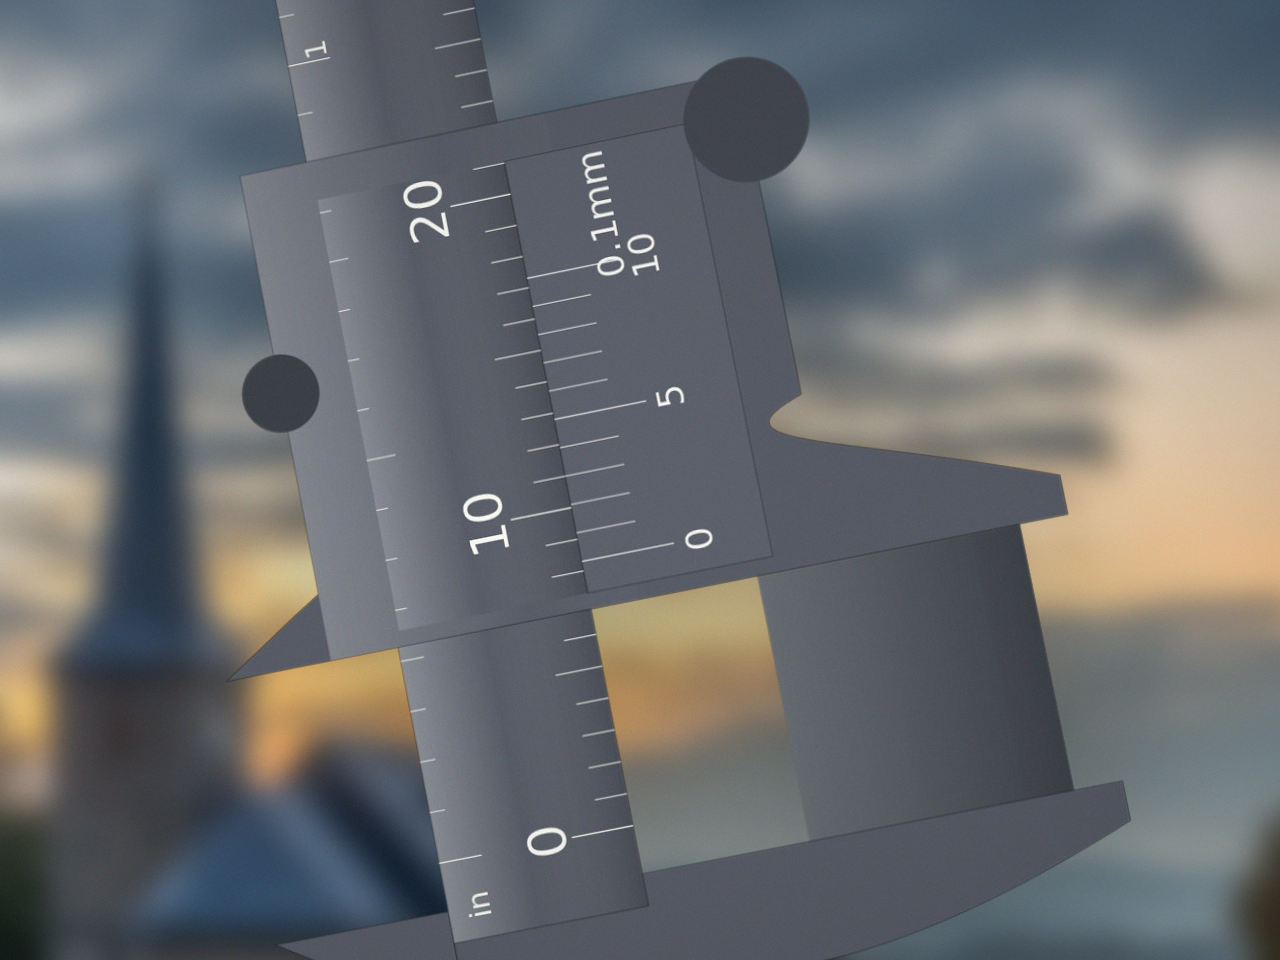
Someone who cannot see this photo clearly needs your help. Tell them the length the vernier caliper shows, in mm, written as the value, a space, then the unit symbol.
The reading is 8.3 mm
